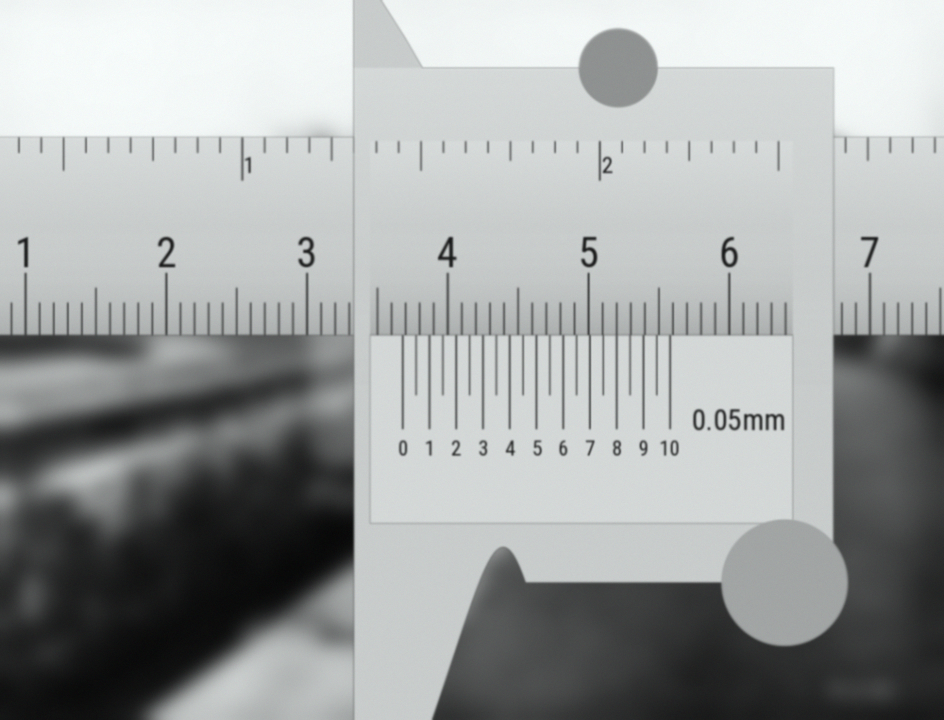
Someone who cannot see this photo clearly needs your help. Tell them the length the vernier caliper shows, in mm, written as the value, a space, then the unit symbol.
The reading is 36.8 mm
